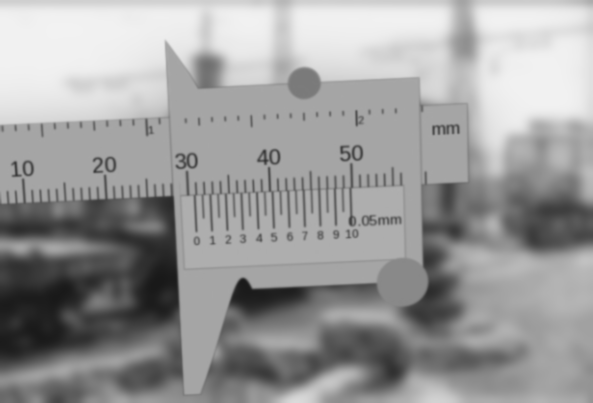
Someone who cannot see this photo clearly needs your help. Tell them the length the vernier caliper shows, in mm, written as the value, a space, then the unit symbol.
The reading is 30.8 mm
